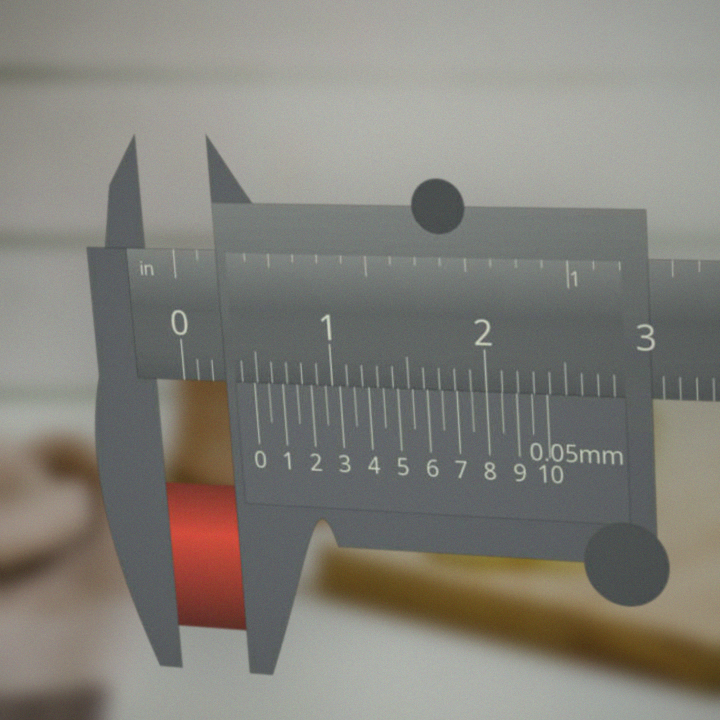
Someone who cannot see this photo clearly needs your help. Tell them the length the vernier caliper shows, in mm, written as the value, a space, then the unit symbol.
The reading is 4.8 mm
